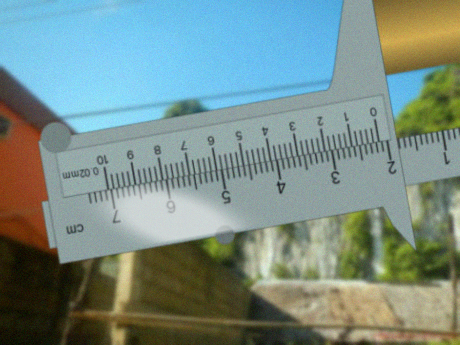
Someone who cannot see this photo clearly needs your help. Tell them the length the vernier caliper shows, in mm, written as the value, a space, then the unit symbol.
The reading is 21.5 mm
